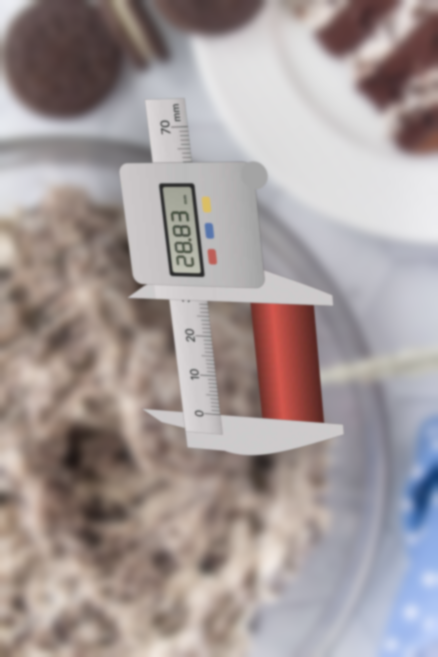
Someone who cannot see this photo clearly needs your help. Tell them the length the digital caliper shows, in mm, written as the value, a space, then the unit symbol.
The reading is 28.83 mm
